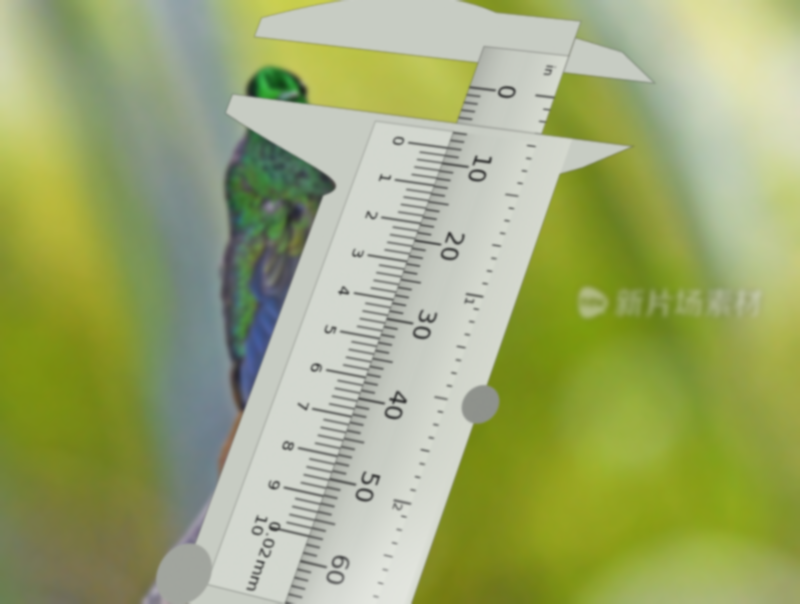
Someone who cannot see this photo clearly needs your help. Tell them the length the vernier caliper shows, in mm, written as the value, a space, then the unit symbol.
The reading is 8.0 mm
